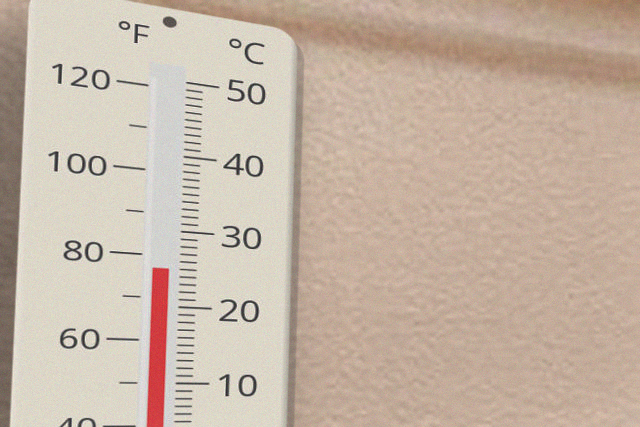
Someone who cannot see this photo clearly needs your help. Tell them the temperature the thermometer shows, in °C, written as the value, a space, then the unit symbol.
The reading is 25 °C
